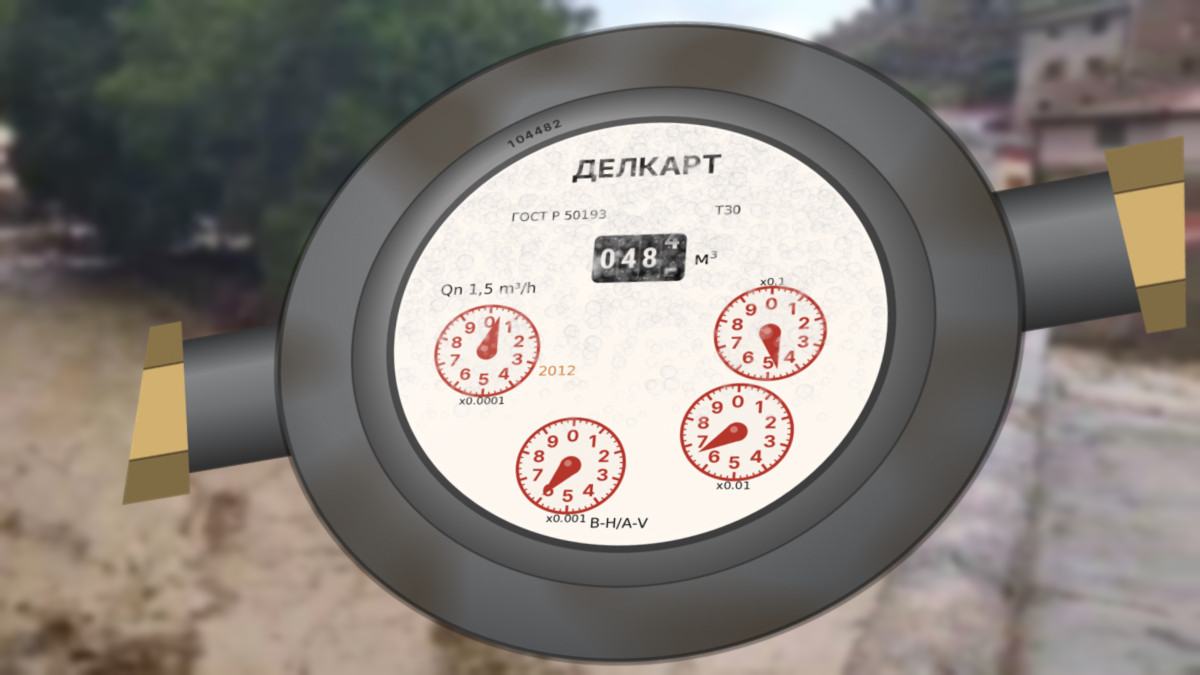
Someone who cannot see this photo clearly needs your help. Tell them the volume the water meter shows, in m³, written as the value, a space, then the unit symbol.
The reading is 484.4660 m³
